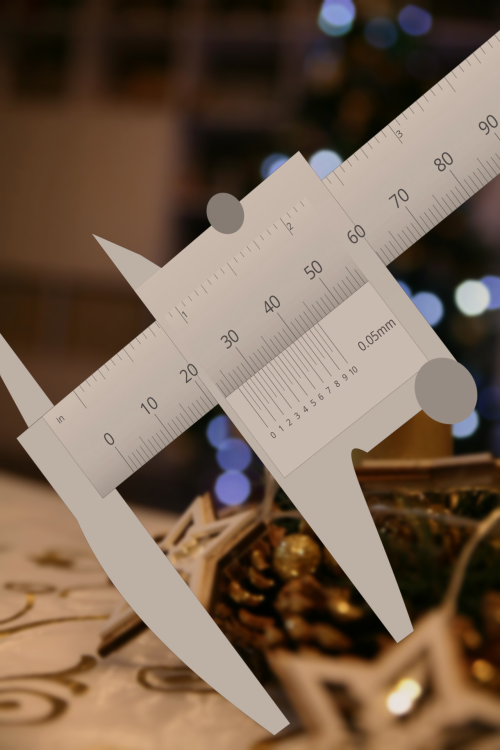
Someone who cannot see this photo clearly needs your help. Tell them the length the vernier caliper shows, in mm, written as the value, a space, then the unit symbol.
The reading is 25.8 mm
